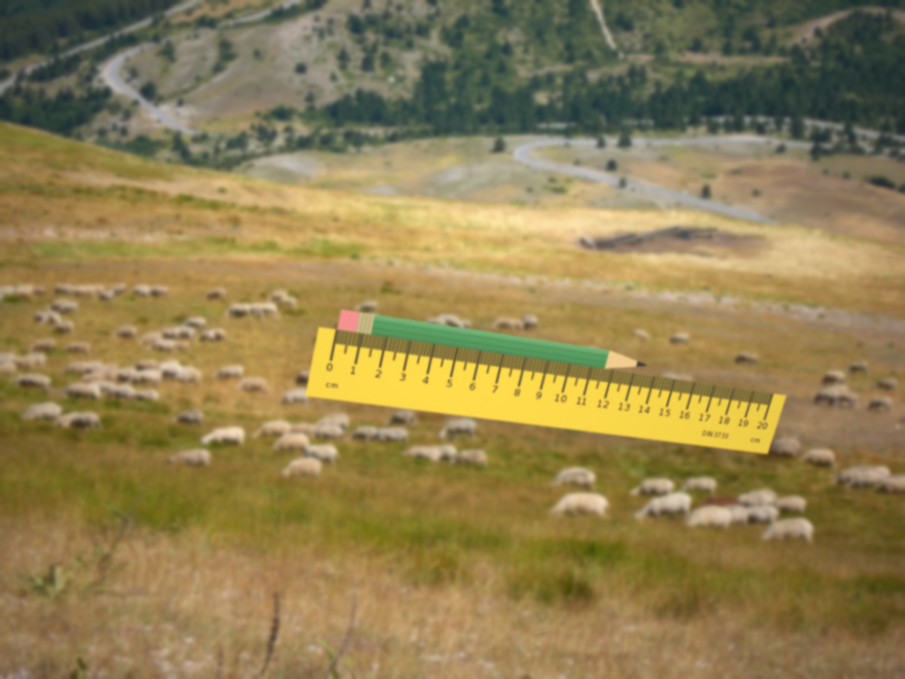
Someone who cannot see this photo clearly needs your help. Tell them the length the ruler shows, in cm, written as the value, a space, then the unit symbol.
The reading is 13.5 cm
